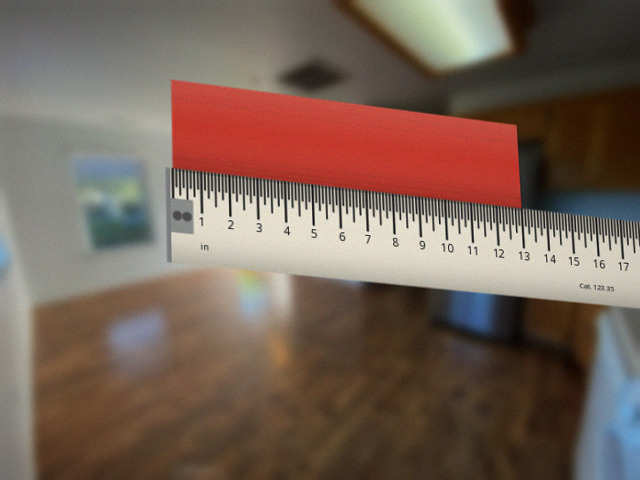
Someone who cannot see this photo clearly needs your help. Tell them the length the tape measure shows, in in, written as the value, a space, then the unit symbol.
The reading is 13 in
